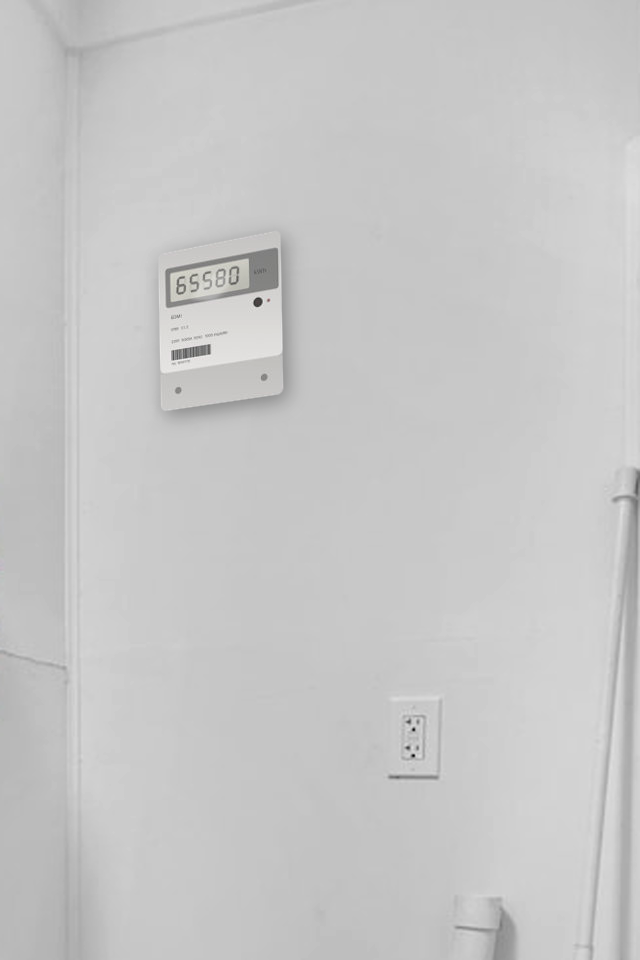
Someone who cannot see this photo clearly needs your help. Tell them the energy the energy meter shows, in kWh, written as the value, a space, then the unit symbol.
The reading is 65580 kWh
